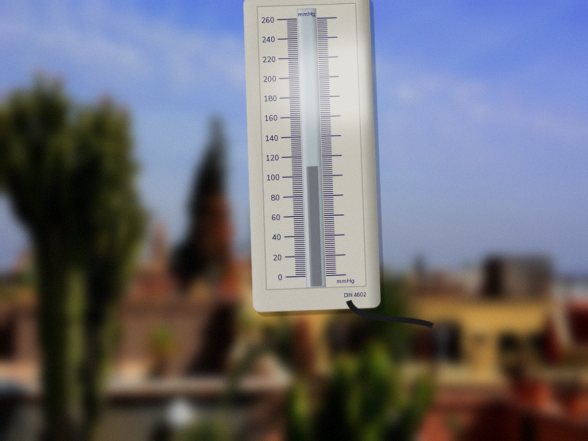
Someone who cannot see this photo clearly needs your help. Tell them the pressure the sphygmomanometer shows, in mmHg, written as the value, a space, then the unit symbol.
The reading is 110 mmHg
